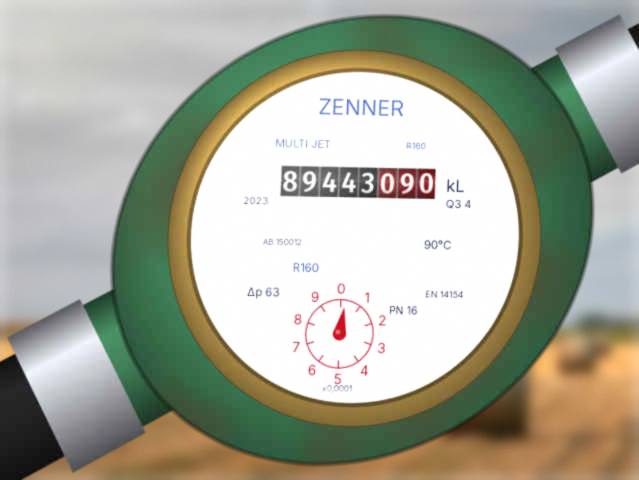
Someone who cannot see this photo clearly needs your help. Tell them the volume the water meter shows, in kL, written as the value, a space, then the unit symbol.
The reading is 89443.0900 kL
